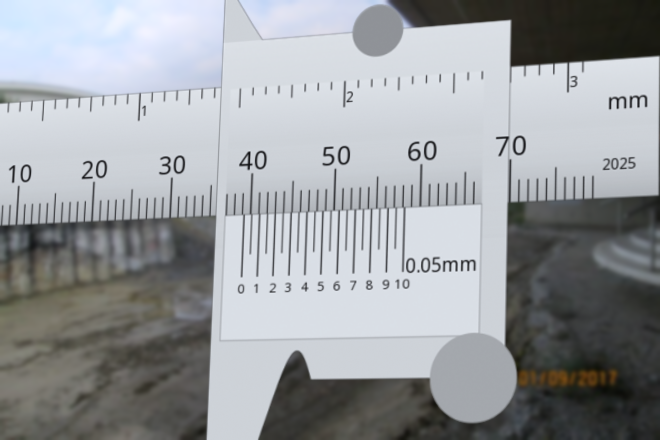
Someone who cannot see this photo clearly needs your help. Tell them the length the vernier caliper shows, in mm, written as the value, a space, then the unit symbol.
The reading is 39.2 mm
